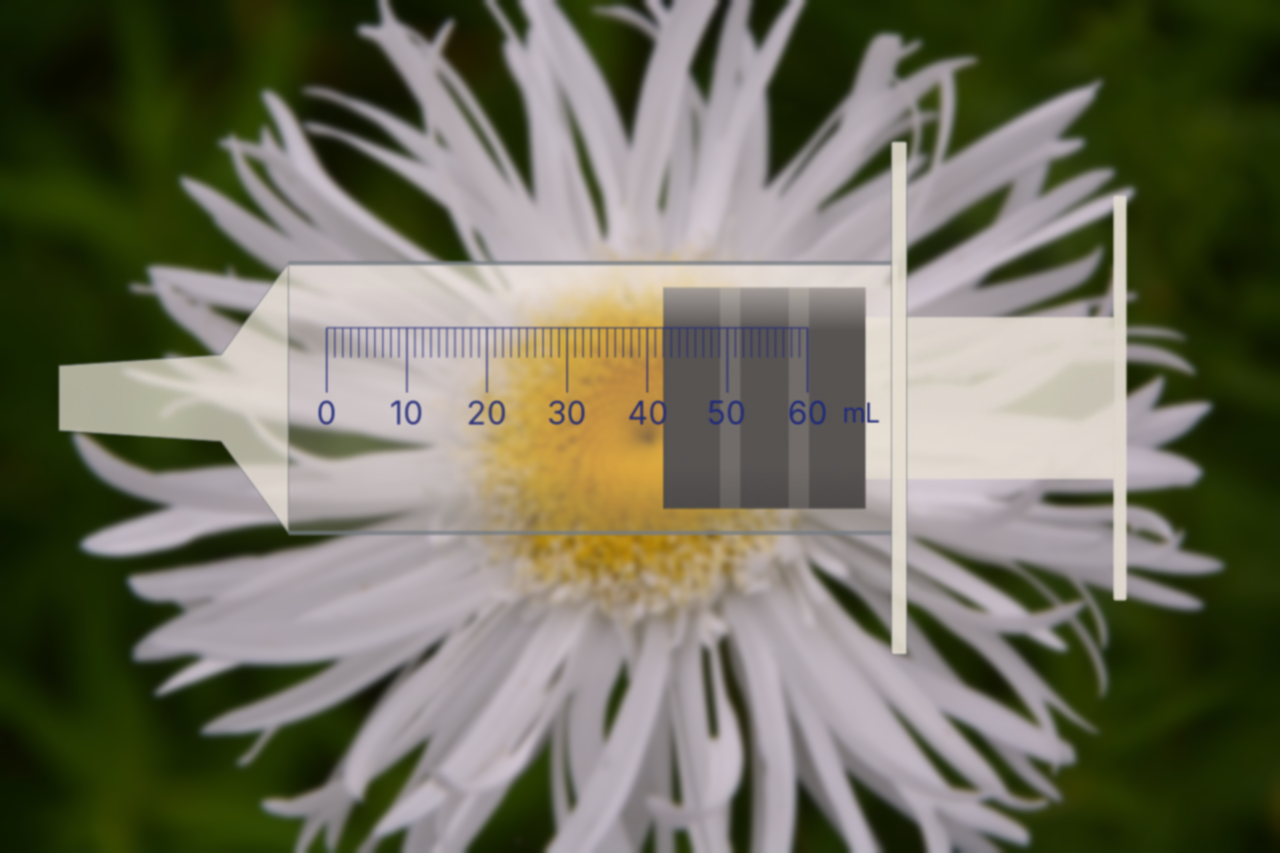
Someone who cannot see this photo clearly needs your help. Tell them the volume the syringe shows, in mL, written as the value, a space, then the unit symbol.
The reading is 42 mL
